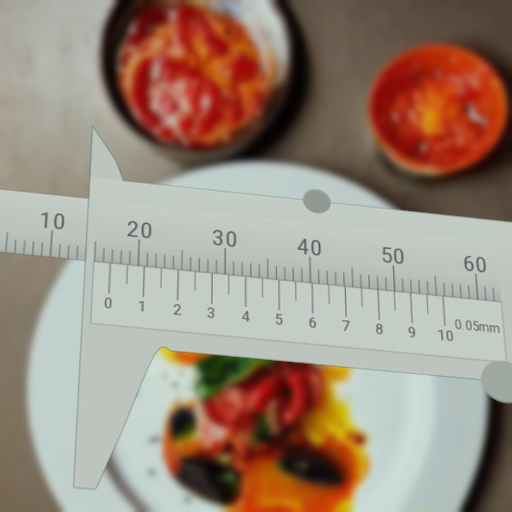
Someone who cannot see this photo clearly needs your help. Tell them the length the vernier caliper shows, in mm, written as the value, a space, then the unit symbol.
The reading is 16.8 mm
